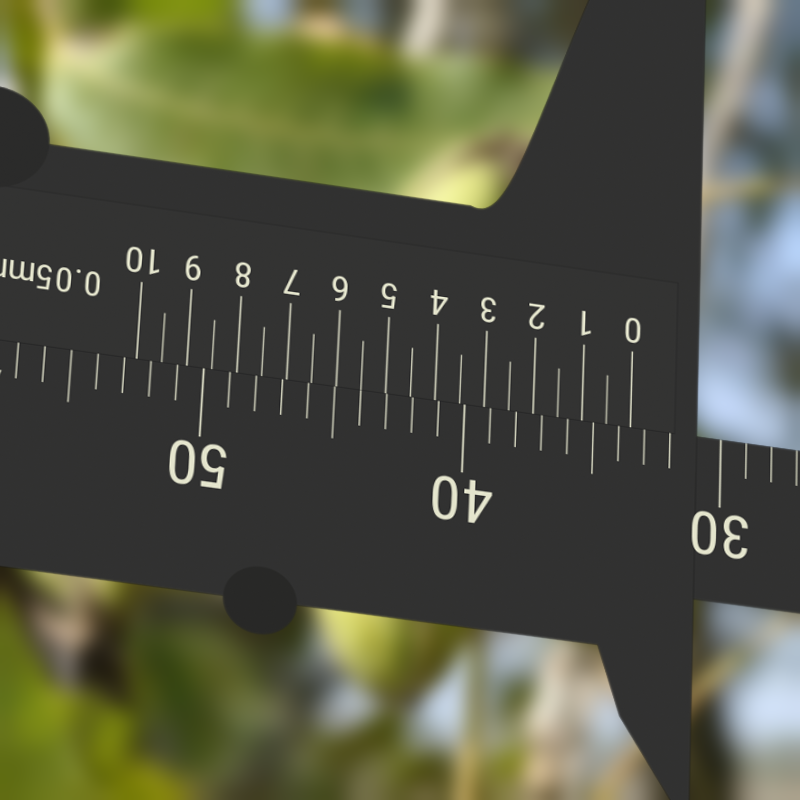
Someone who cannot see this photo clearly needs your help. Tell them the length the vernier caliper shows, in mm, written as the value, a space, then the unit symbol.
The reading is 33.55 mm
